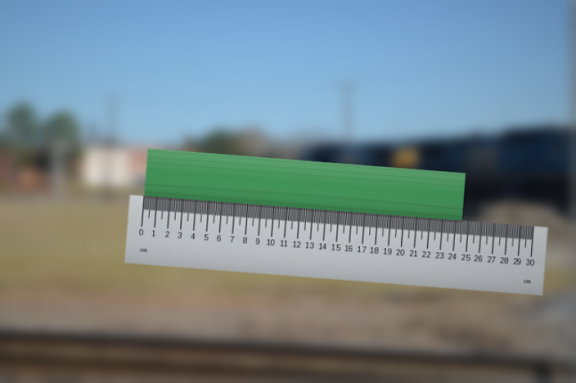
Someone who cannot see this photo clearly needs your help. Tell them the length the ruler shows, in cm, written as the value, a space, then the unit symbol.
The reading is 24.5 cm
